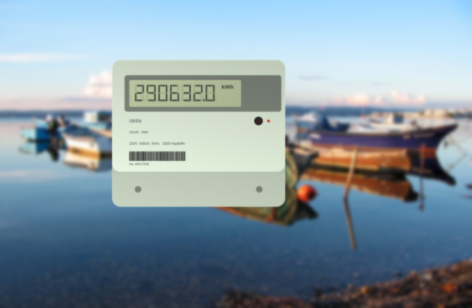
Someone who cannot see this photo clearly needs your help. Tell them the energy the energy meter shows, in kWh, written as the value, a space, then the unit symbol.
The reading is 290632.0 kWh
